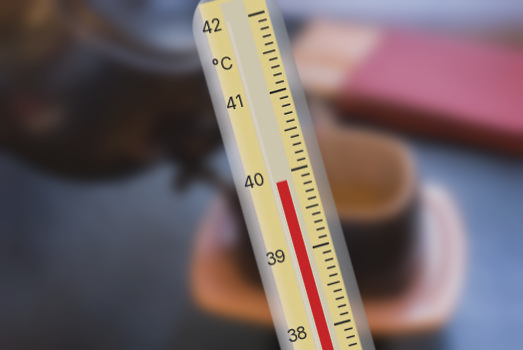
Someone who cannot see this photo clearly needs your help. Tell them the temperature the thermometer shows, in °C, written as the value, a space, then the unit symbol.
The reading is 39.9 °C
